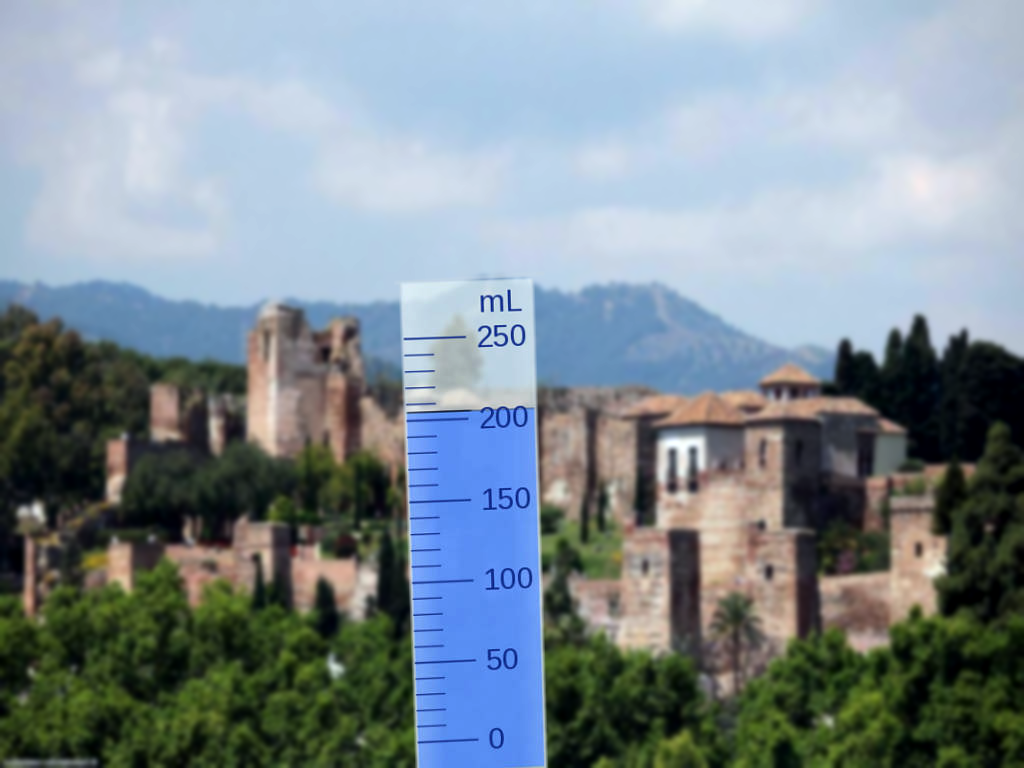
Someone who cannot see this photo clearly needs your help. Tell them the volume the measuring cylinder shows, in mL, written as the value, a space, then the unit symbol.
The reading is 205 mL
